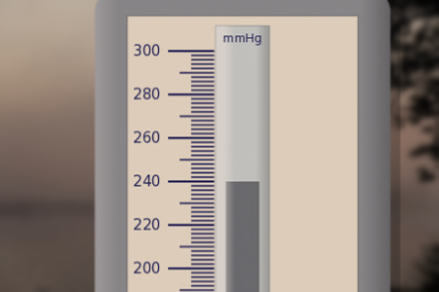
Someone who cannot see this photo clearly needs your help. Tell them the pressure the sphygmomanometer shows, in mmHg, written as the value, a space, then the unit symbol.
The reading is 240 mmHg
